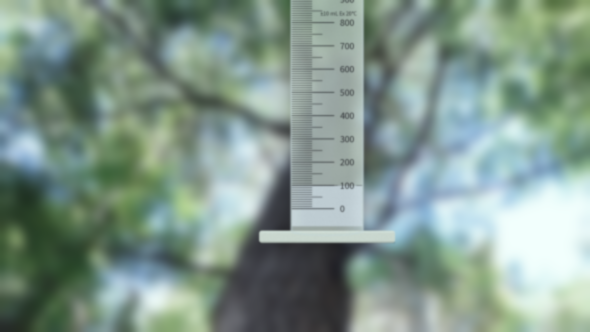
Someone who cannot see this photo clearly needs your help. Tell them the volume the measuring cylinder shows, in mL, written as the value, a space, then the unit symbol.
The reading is 100 mL
